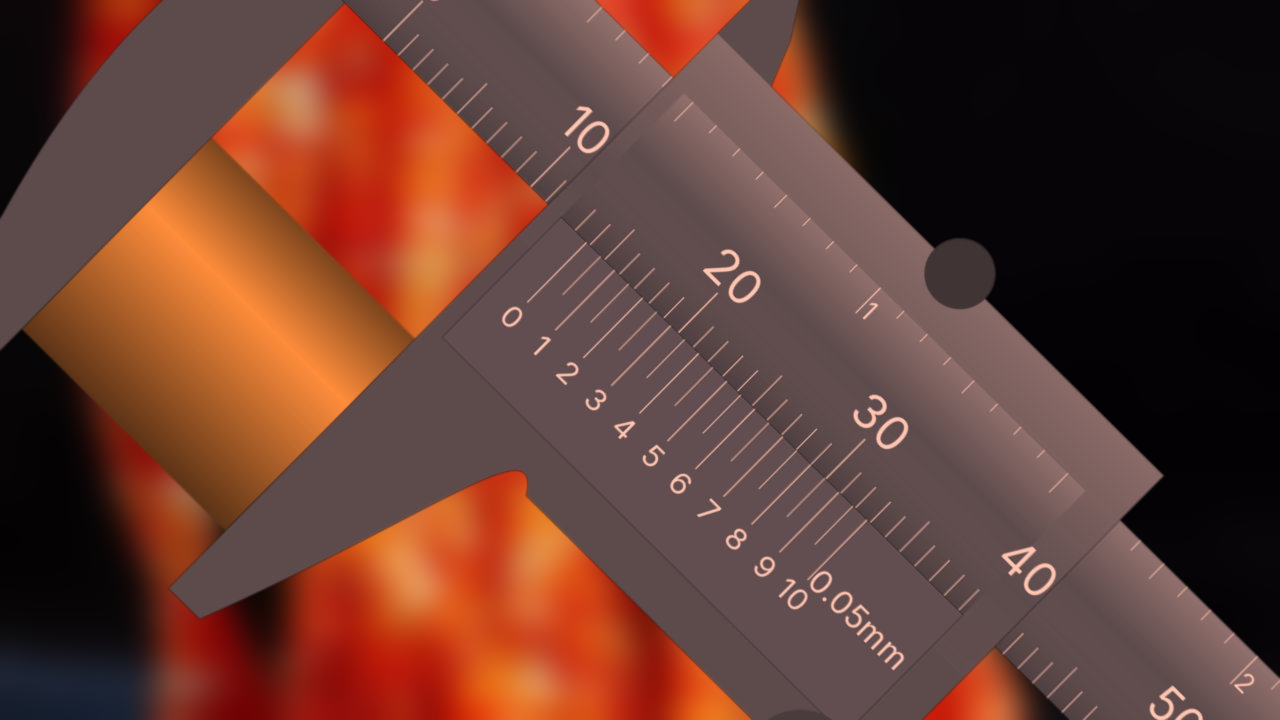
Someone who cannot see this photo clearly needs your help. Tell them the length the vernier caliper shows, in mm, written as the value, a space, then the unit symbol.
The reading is 13.8 mm
